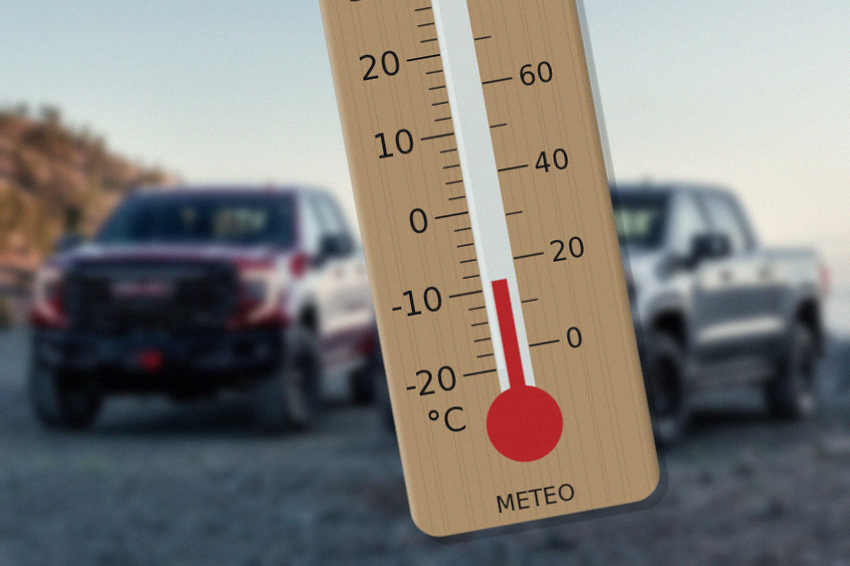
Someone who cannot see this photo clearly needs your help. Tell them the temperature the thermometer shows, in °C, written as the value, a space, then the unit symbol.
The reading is -9 °C
